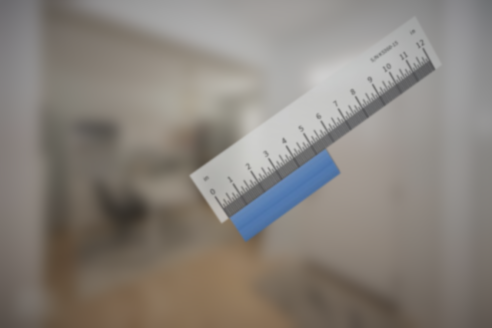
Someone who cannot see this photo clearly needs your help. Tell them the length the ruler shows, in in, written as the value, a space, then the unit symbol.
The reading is 5.5 in
